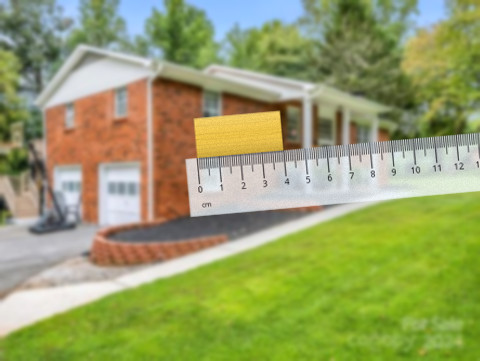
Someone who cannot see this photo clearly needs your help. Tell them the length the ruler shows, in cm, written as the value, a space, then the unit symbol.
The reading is 4 cm
